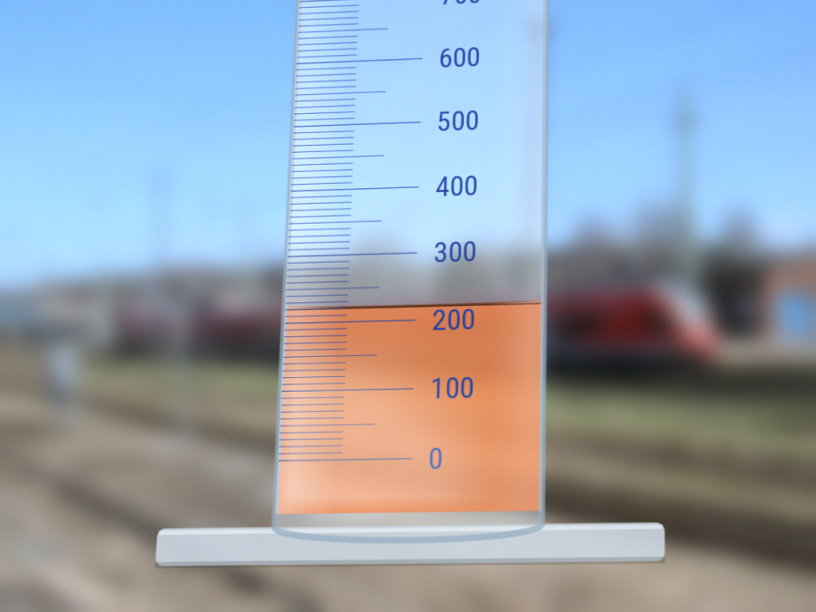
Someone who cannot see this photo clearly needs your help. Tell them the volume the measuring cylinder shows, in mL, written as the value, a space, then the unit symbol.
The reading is 220 mL
